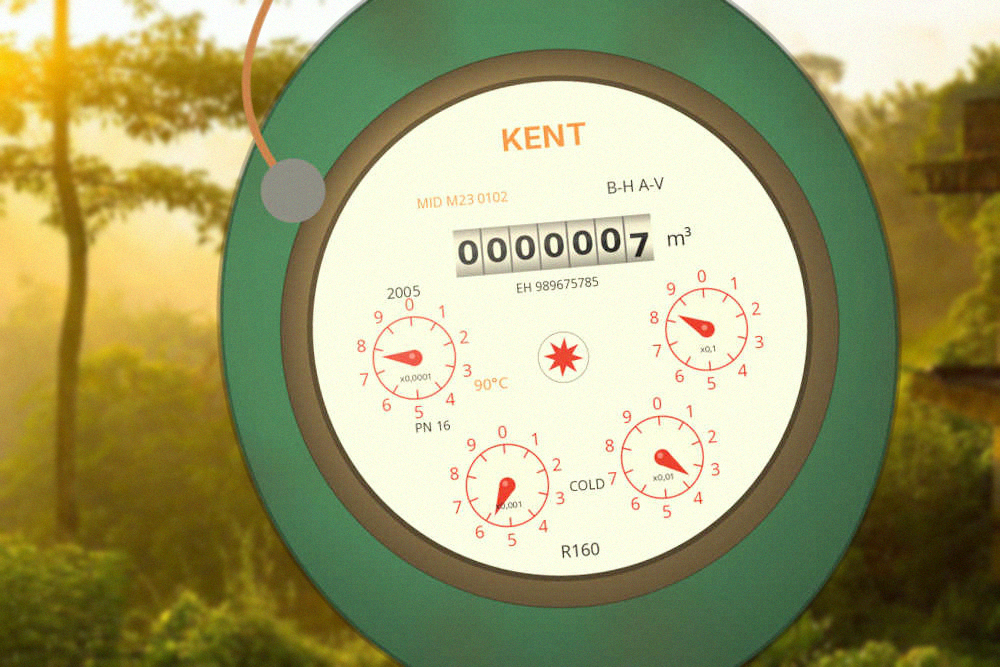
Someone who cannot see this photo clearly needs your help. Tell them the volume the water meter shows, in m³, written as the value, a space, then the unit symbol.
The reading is 6.8357 m³
